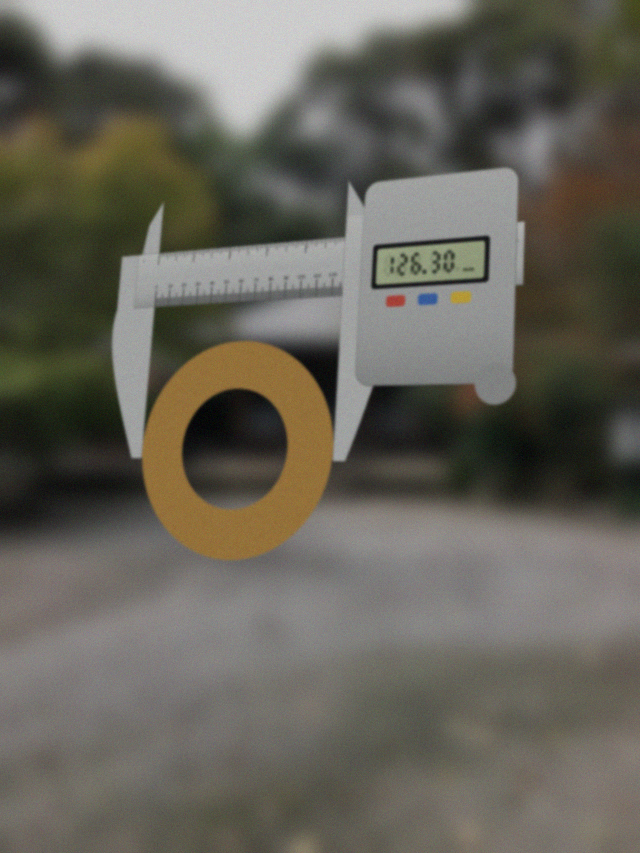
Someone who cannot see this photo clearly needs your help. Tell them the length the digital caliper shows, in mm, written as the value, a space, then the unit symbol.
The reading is 126.30 mm
